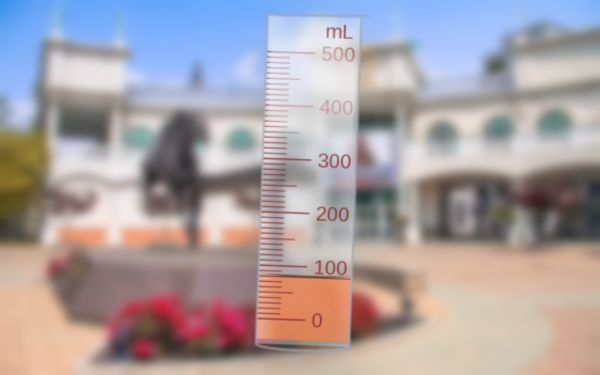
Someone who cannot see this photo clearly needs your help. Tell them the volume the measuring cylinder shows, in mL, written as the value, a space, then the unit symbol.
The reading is 80 mL
